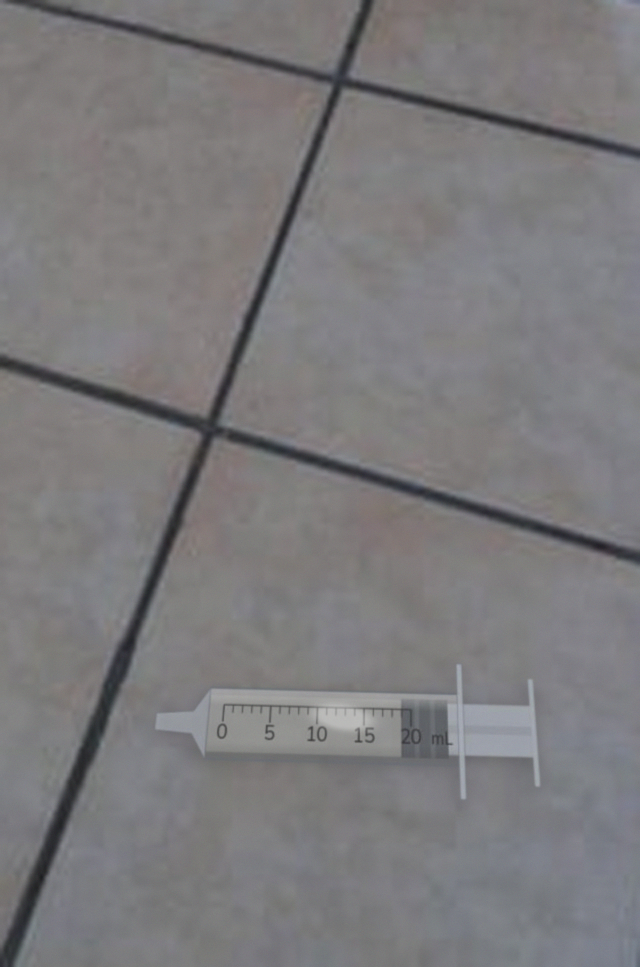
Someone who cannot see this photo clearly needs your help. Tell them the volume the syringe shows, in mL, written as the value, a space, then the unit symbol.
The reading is 19 mL
